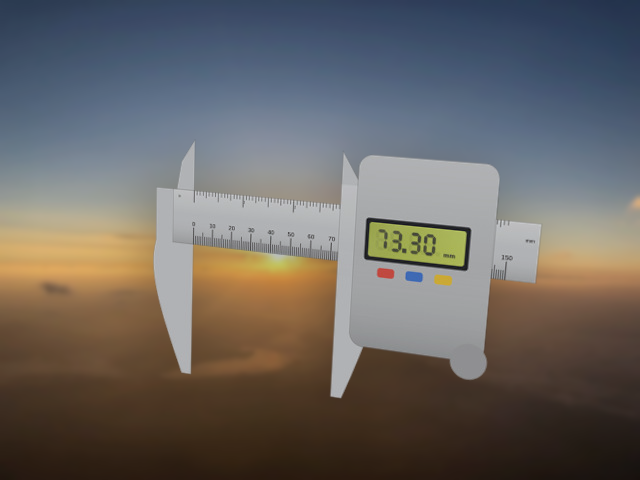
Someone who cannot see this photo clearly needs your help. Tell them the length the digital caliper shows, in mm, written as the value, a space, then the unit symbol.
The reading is 73.30 mm
